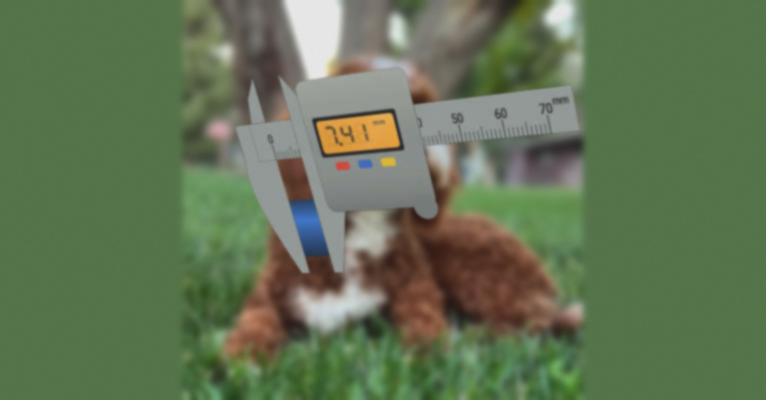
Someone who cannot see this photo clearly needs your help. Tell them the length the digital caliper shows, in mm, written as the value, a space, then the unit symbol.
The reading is 7.41 mm
